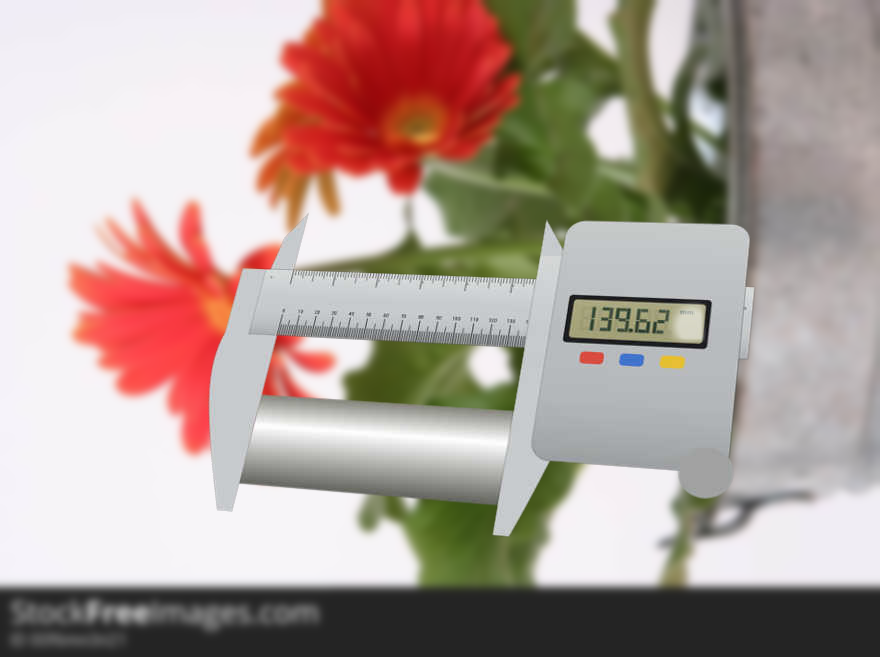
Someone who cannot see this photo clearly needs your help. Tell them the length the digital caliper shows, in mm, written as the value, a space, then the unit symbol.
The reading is 139.62 mm
